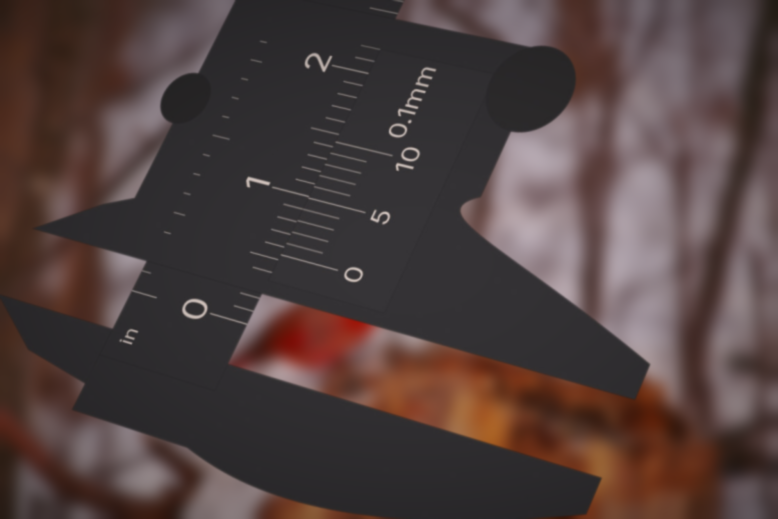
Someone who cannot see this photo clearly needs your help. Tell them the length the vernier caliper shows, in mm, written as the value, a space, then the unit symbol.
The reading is 5.4 mm
